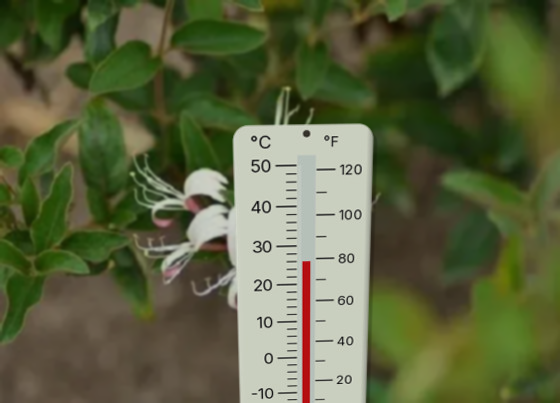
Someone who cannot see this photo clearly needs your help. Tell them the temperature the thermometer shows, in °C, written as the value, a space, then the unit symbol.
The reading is 26 °C
